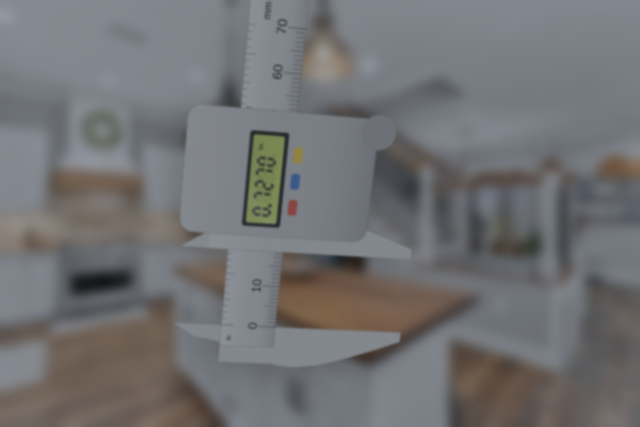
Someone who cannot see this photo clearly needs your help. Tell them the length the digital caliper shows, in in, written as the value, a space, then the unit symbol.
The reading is 0.7270 in
